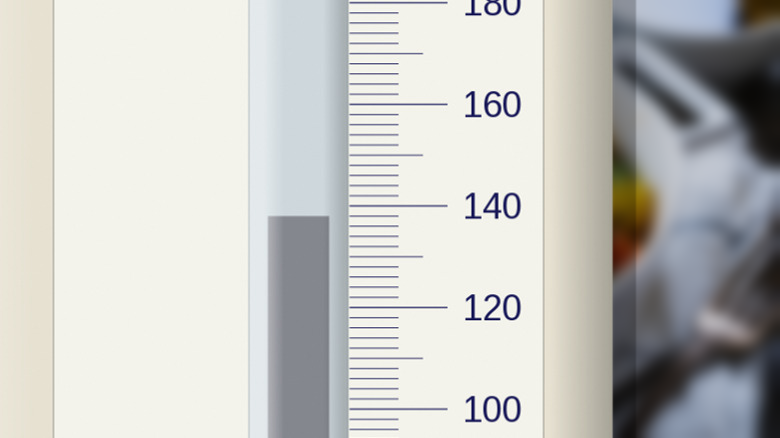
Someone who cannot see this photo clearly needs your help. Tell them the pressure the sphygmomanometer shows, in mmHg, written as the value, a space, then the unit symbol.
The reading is 138 mmHg
